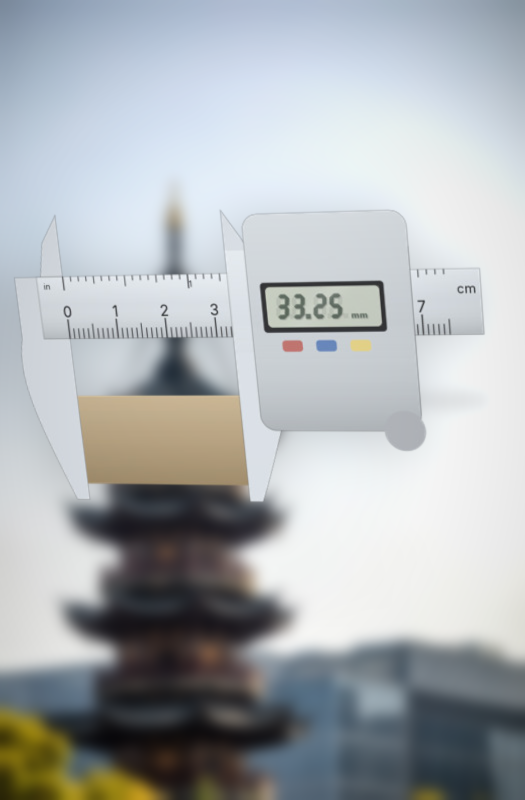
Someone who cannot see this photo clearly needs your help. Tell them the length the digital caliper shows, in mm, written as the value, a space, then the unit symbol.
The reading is 33.25 mm
